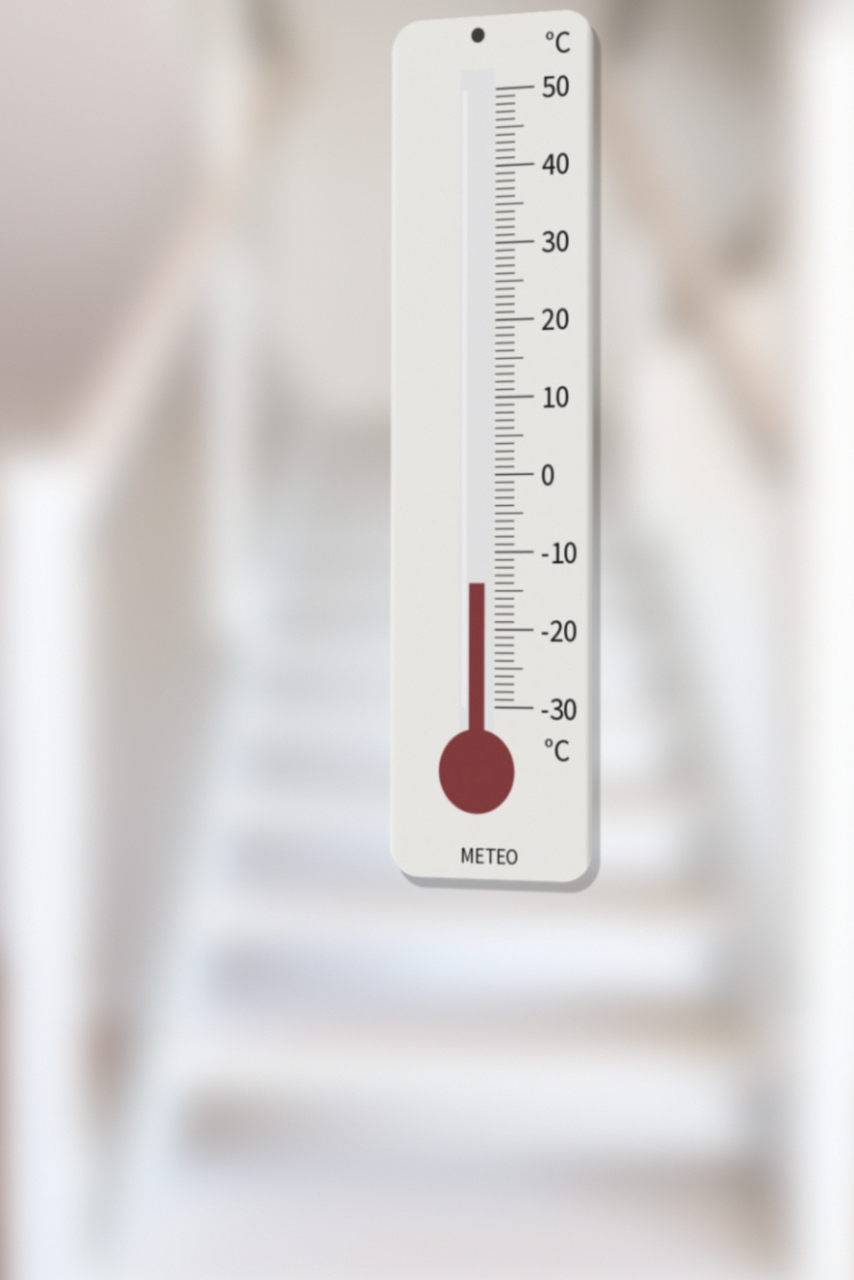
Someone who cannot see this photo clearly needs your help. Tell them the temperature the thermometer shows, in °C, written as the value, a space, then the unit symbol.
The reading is -14 °C
